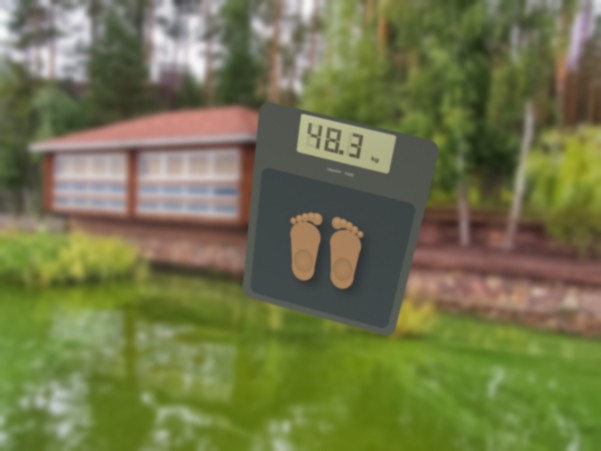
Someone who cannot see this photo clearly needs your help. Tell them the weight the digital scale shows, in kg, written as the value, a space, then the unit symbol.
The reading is 48.3 kg
